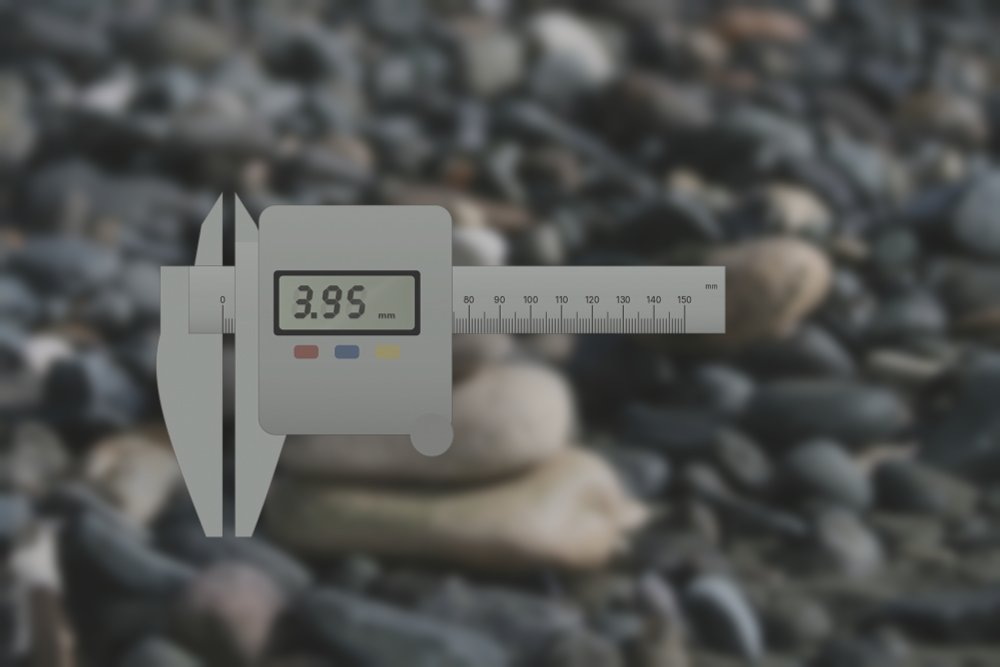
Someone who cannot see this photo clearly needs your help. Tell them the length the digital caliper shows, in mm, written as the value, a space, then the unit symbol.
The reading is 3.95 mm
